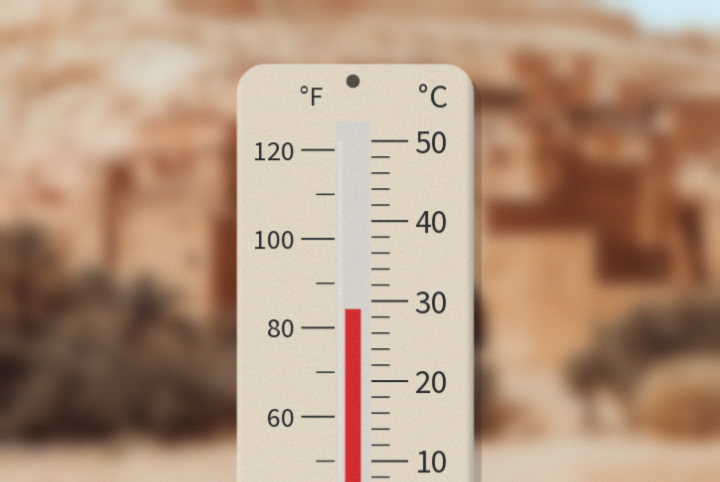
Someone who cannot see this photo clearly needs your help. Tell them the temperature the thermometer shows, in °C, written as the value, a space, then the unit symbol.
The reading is 29 °C
